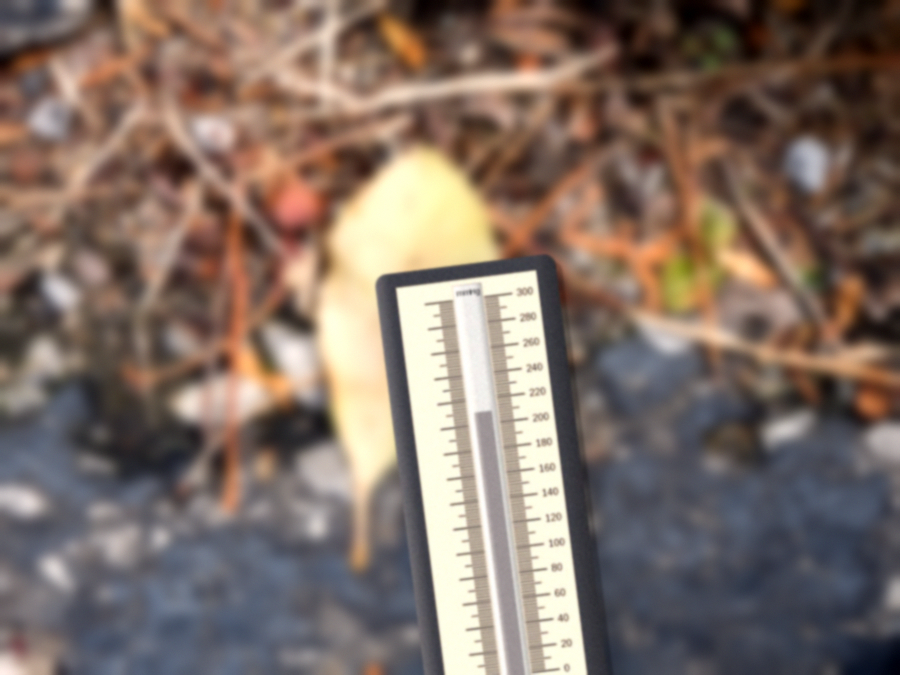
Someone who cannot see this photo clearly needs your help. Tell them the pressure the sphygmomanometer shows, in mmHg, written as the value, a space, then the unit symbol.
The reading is 210 mmHg
